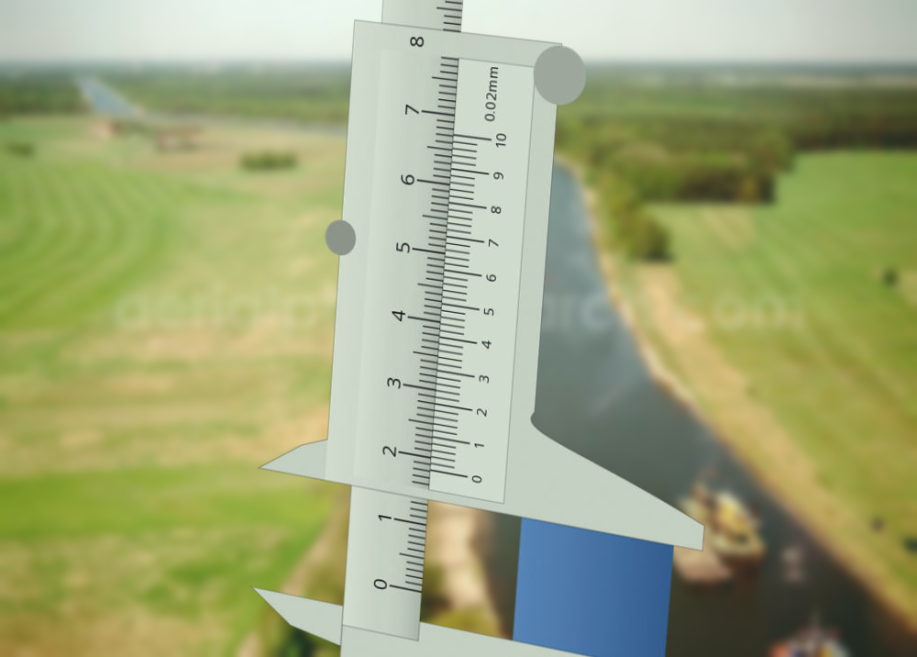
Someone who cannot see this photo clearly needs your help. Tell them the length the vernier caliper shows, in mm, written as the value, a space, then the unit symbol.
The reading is 18.2 mm
